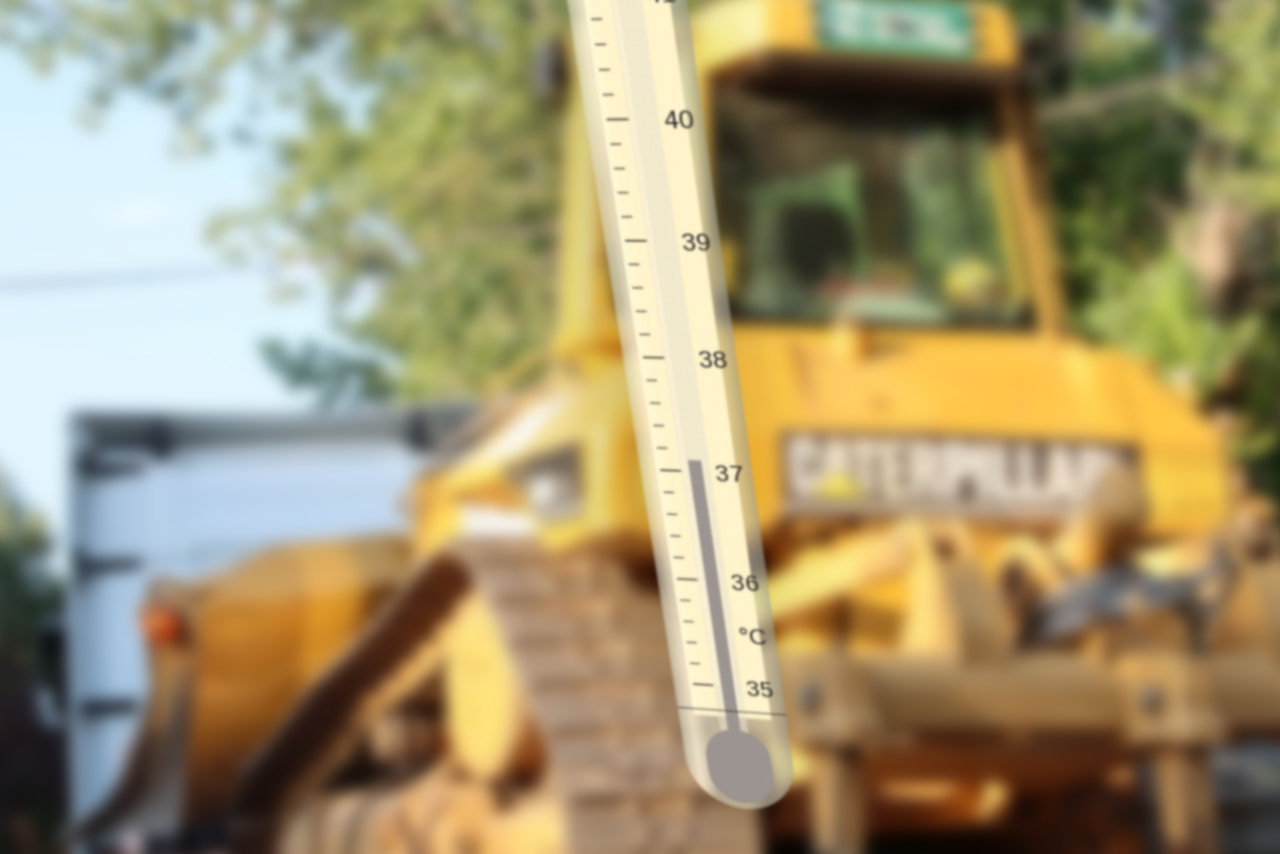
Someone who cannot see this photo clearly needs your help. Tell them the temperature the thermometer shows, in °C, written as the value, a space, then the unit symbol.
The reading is 37.1 °C
